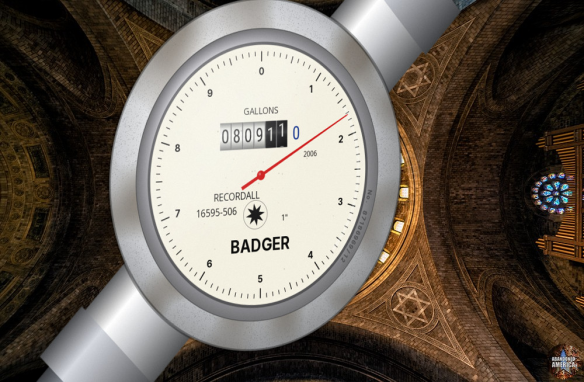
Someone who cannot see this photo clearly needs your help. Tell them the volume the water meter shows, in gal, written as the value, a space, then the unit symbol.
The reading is 809111.7 gal
